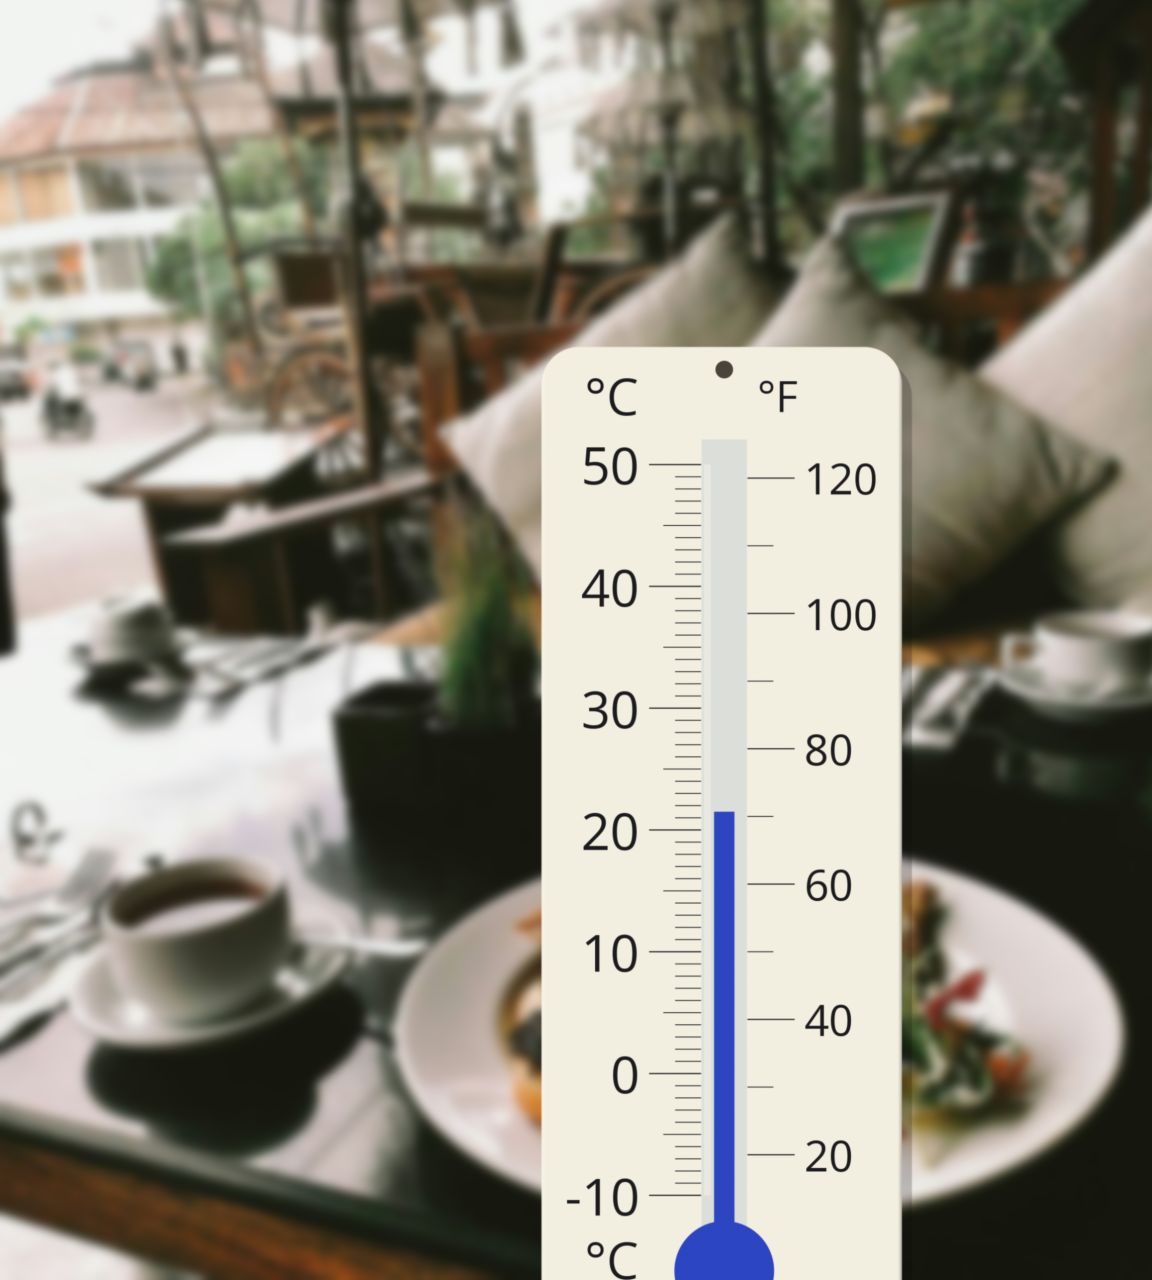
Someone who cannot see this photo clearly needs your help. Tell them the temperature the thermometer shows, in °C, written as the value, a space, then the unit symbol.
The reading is 21.5 °C
